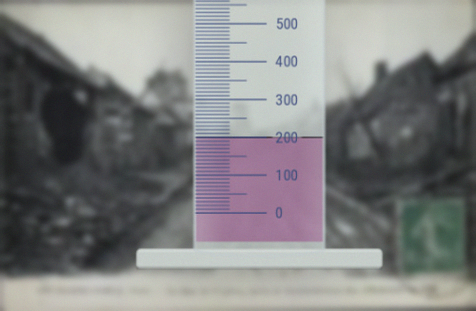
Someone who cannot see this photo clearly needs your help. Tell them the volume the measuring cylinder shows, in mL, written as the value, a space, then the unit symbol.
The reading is 200 mL
